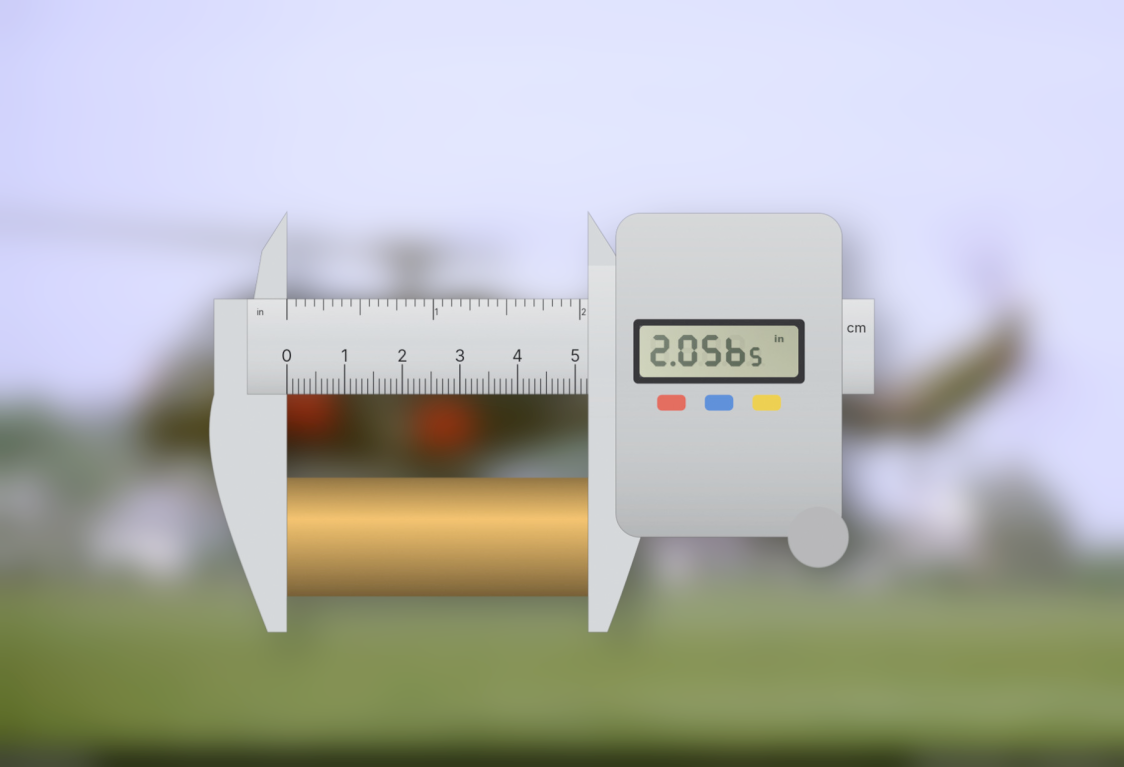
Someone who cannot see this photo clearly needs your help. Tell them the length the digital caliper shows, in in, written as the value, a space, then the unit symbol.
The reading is 2.0565 in
